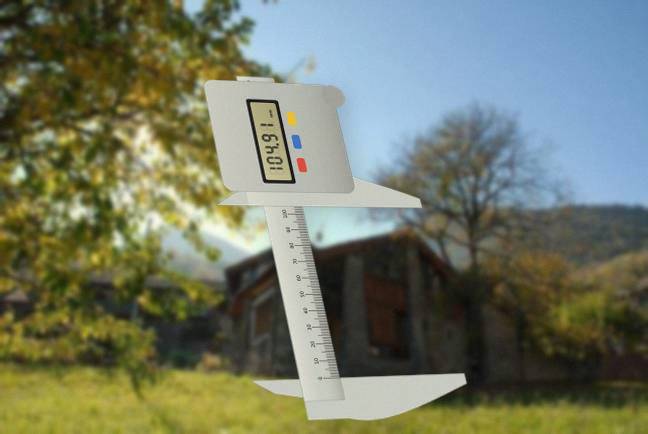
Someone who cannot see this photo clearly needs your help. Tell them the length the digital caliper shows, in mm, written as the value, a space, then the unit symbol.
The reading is 104.91 mm
